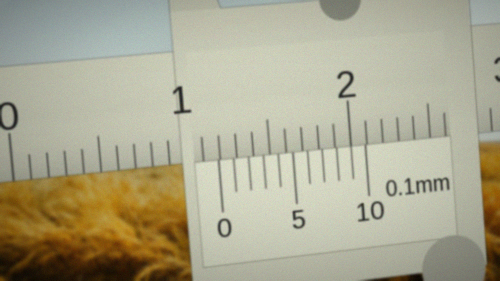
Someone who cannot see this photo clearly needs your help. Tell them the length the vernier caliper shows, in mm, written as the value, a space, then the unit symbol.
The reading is 11.9 mm
